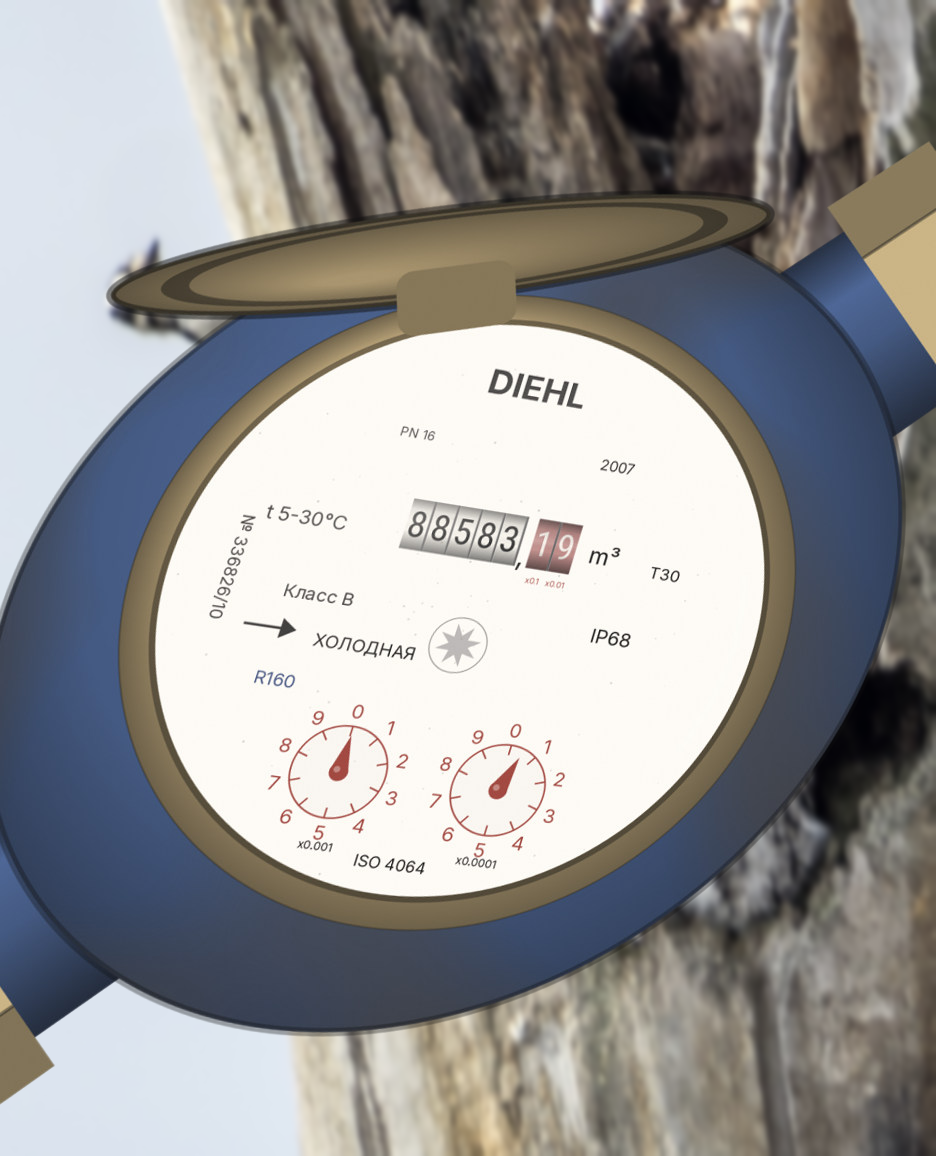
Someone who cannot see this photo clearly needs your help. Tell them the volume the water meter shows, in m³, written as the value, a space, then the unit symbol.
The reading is 88583.1900 m³
